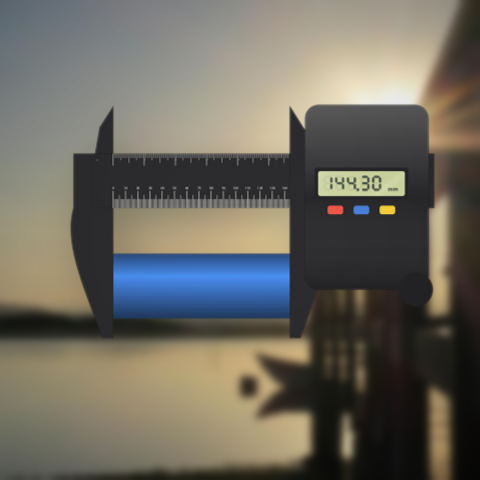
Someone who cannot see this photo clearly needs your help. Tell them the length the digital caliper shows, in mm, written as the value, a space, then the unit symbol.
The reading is 144.30 mm
